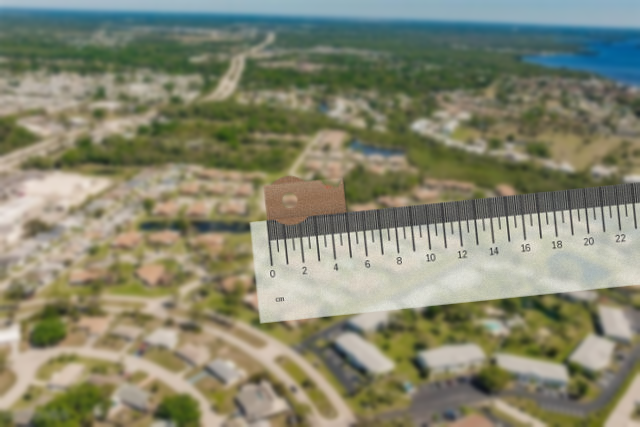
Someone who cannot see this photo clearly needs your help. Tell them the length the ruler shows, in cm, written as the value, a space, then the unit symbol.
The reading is 5 cm
